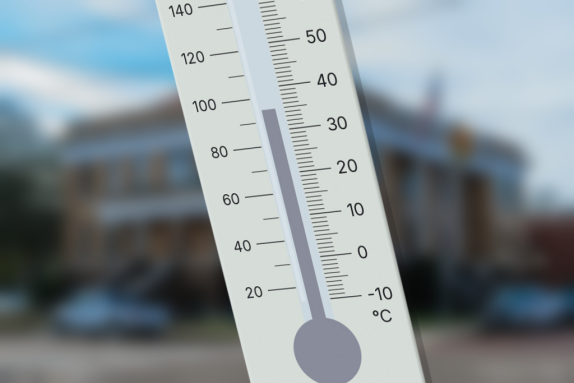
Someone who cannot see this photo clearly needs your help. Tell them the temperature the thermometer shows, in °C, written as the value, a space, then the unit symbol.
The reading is 35 °C
